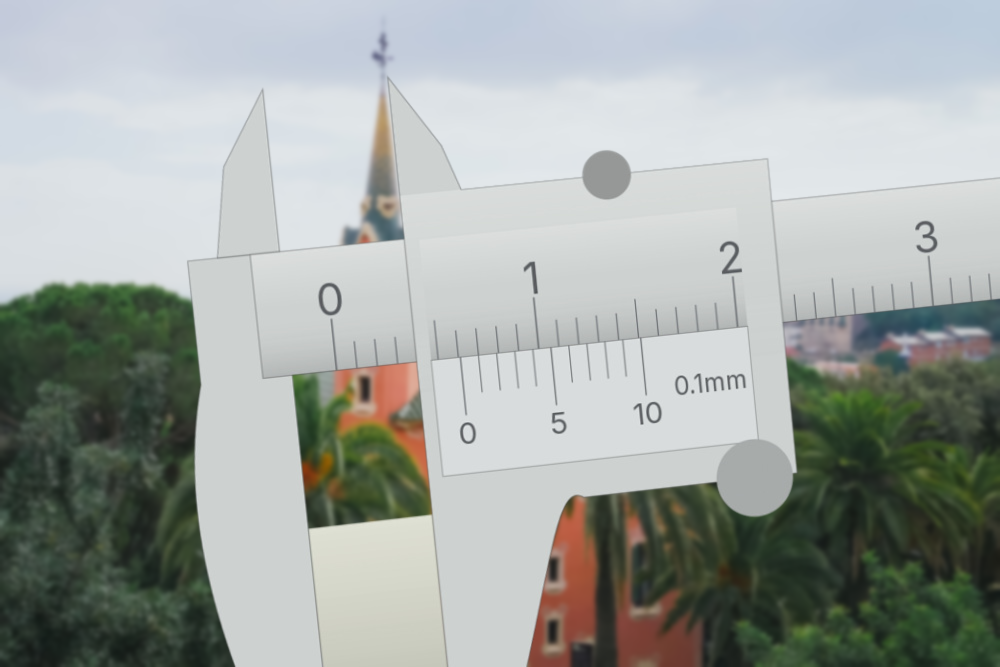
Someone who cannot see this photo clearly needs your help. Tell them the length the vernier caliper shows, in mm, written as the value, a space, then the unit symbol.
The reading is 6.1 mm
